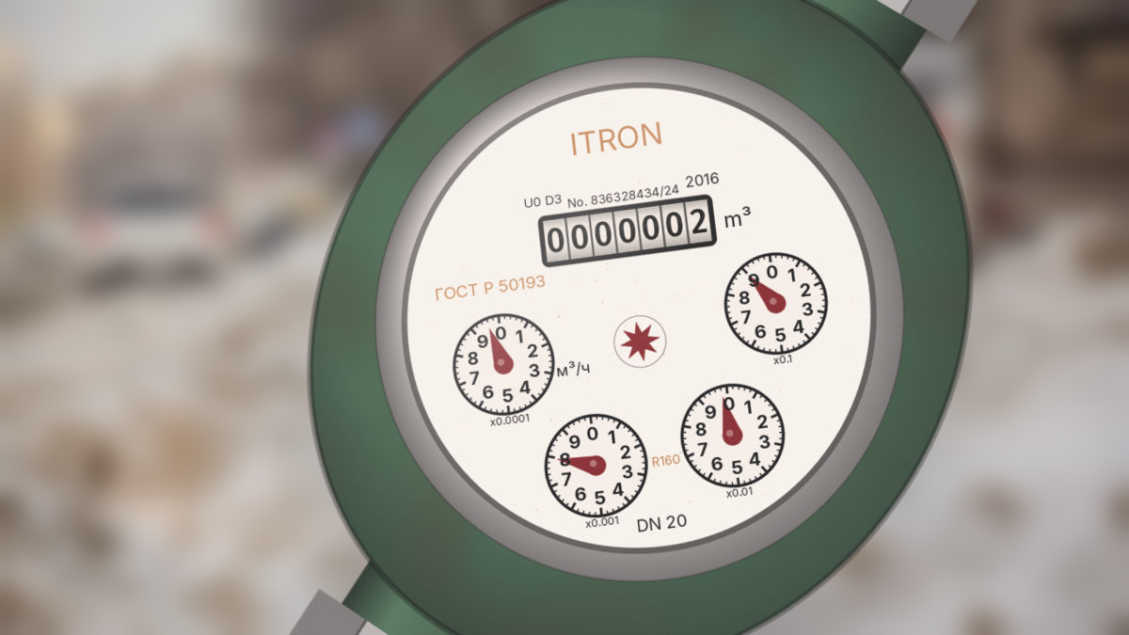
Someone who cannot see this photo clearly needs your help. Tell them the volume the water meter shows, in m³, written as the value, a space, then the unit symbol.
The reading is 2.8979 m³
